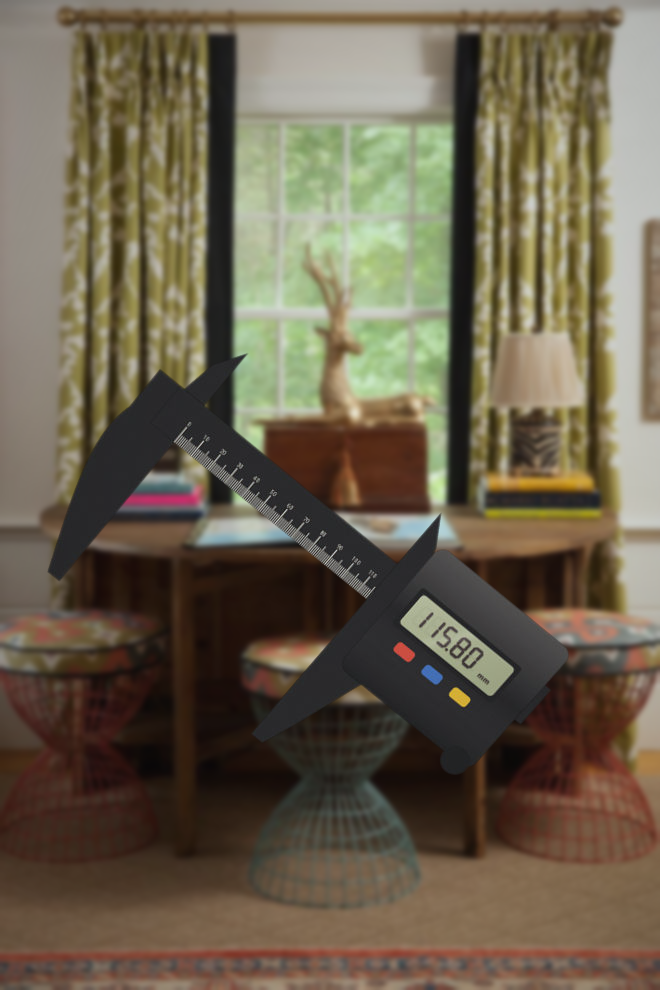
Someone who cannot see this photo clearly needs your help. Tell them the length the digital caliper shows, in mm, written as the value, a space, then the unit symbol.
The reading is 115.80 mm
